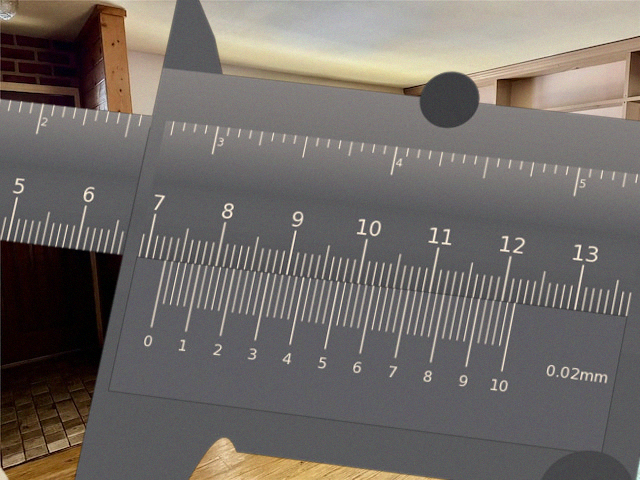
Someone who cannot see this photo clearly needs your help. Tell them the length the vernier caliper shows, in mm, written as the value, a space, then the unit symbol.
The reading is 72.8 mm
